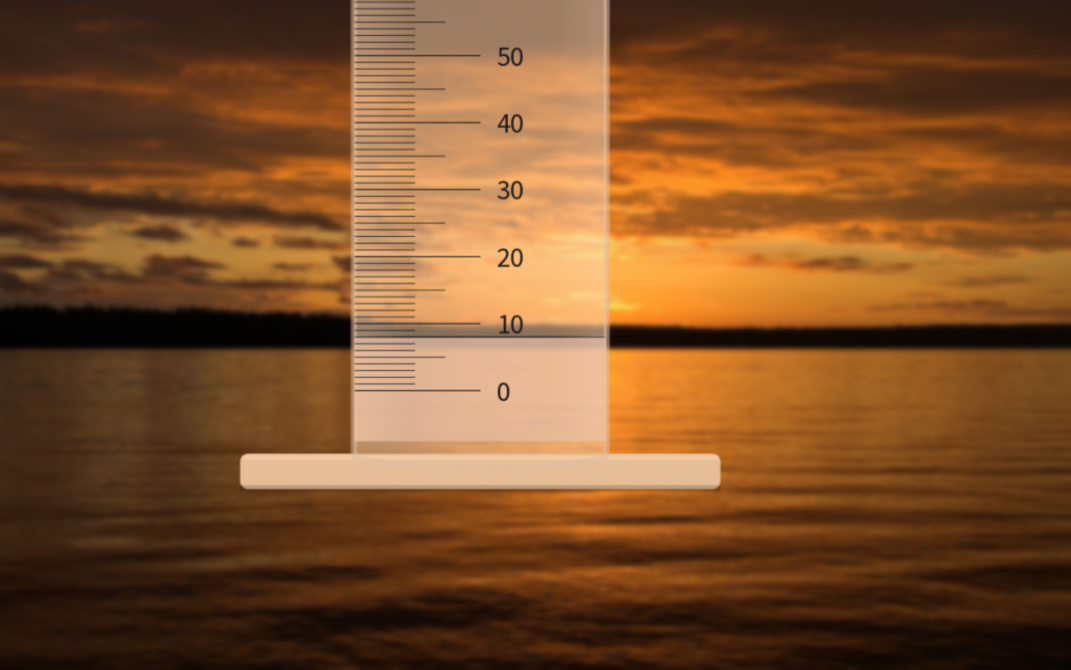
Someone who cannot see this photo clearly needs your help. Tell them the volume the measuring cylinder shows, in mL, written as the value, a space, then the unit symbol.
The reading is 8 mL
